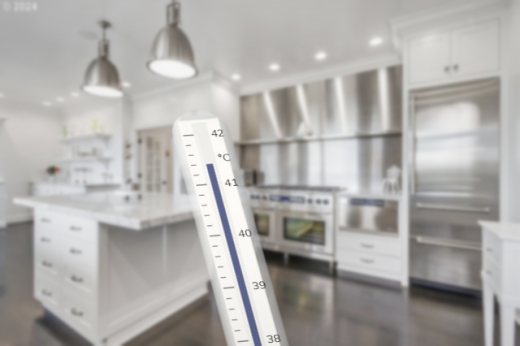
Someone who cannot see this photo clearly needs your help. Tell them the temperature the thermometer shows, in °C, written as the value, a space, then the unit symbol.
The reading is 41.4 °C
